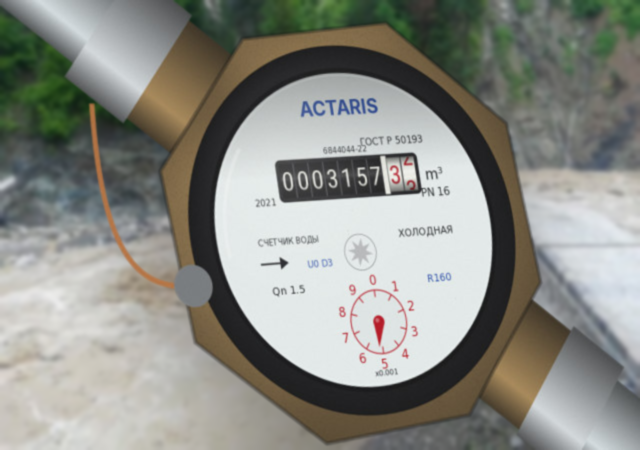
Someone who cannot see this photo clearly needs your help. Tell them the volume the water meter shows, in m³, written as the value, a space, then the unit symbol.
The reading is 3157.325 m³
